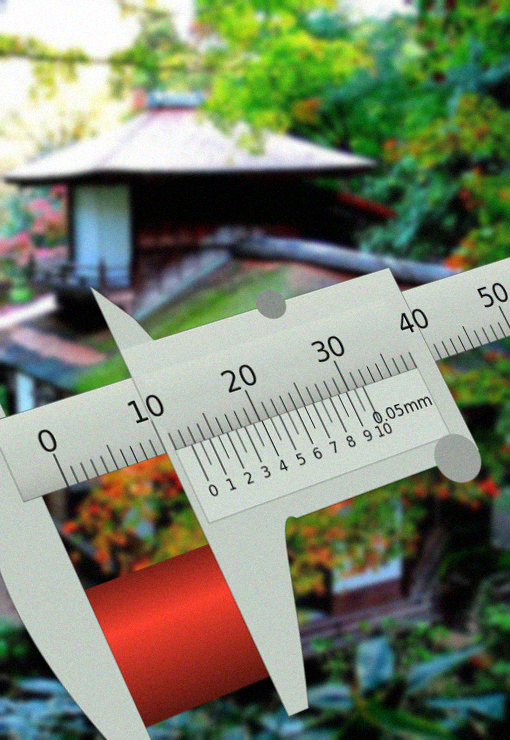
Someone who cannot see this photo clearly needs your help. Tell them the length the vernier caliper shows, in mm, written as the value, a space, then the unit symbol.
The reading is 12.6 mm
